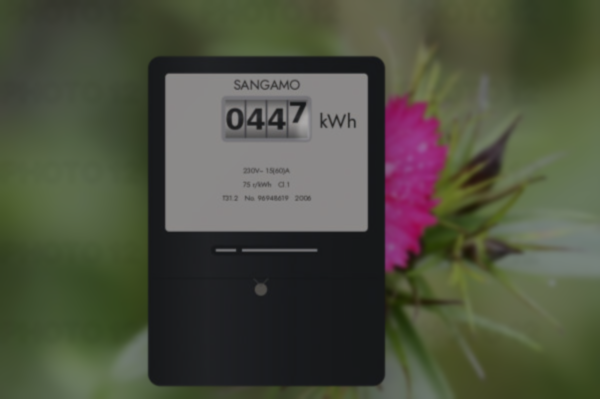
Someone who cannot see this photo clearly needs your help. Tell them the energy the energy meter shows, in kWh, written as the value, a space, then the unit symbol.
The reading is 447 kWh
